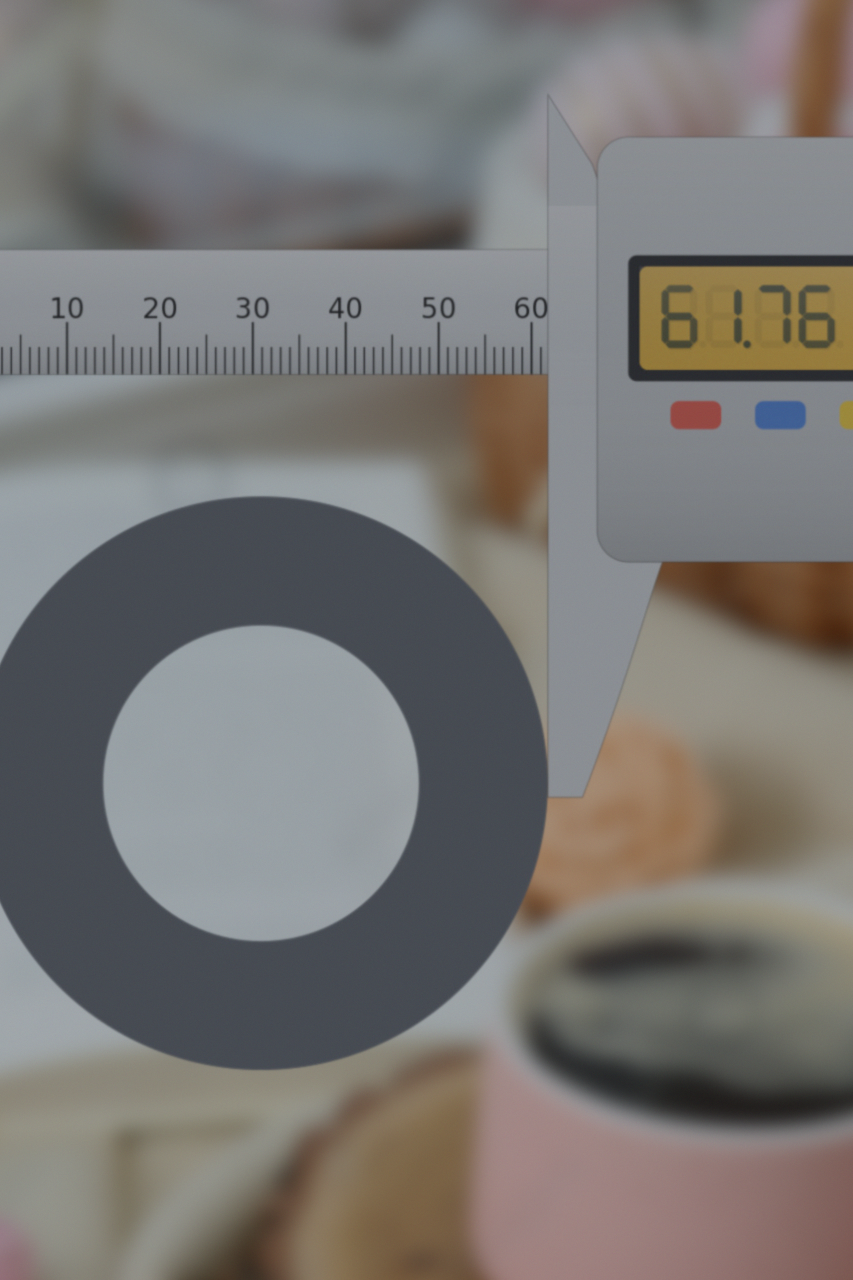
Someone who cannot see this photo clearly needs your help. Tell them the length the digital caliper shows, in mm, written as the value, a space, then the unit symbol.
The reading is 61.76 mm
